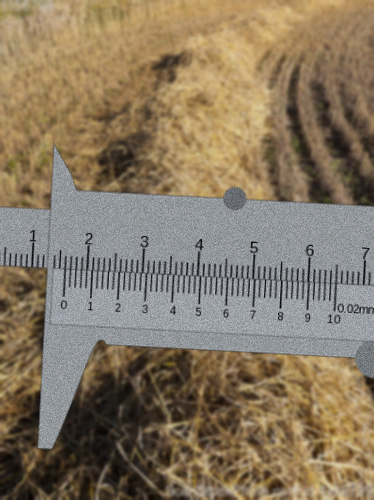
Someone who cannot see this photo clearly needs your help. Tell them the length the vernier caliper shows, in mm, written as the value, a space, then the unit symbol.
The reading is 16.0 mm
